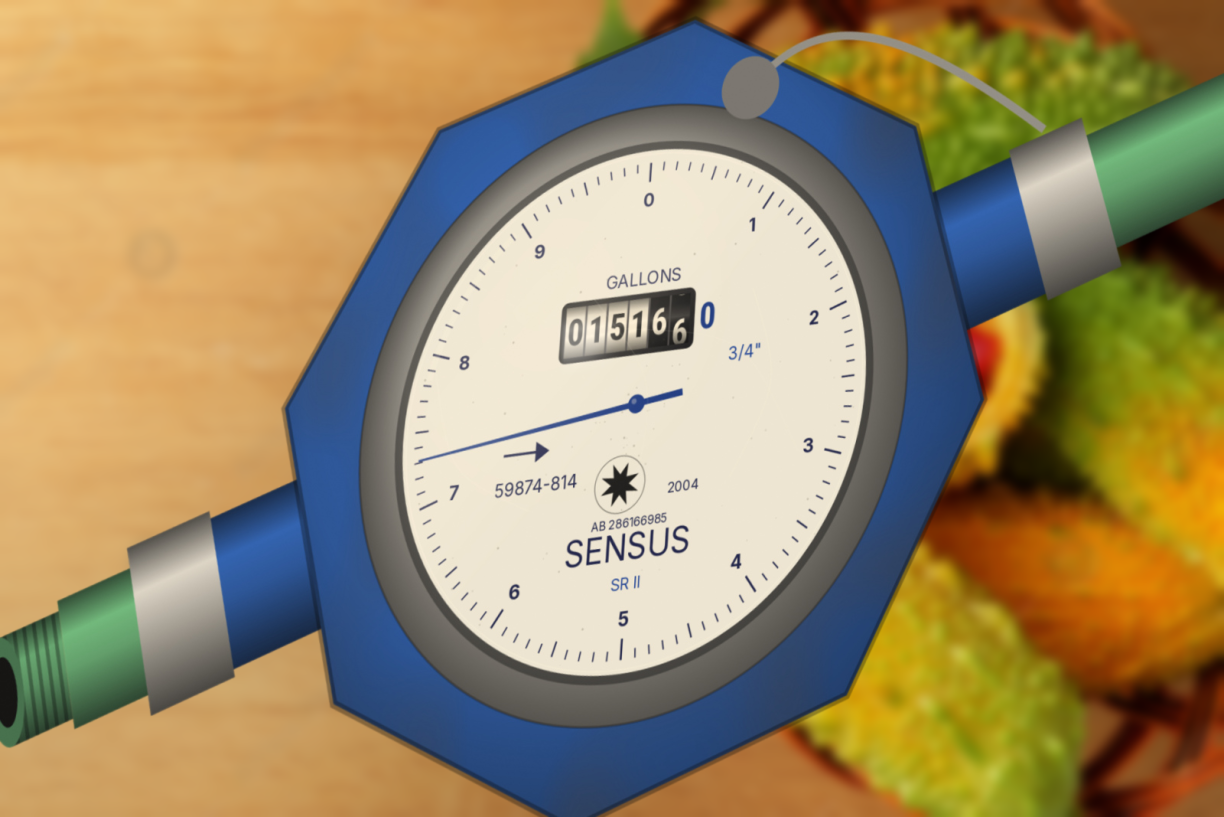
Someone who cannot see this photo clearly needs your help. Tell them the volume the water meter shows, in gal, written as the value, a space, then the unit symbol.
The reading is 151657.3 gal
